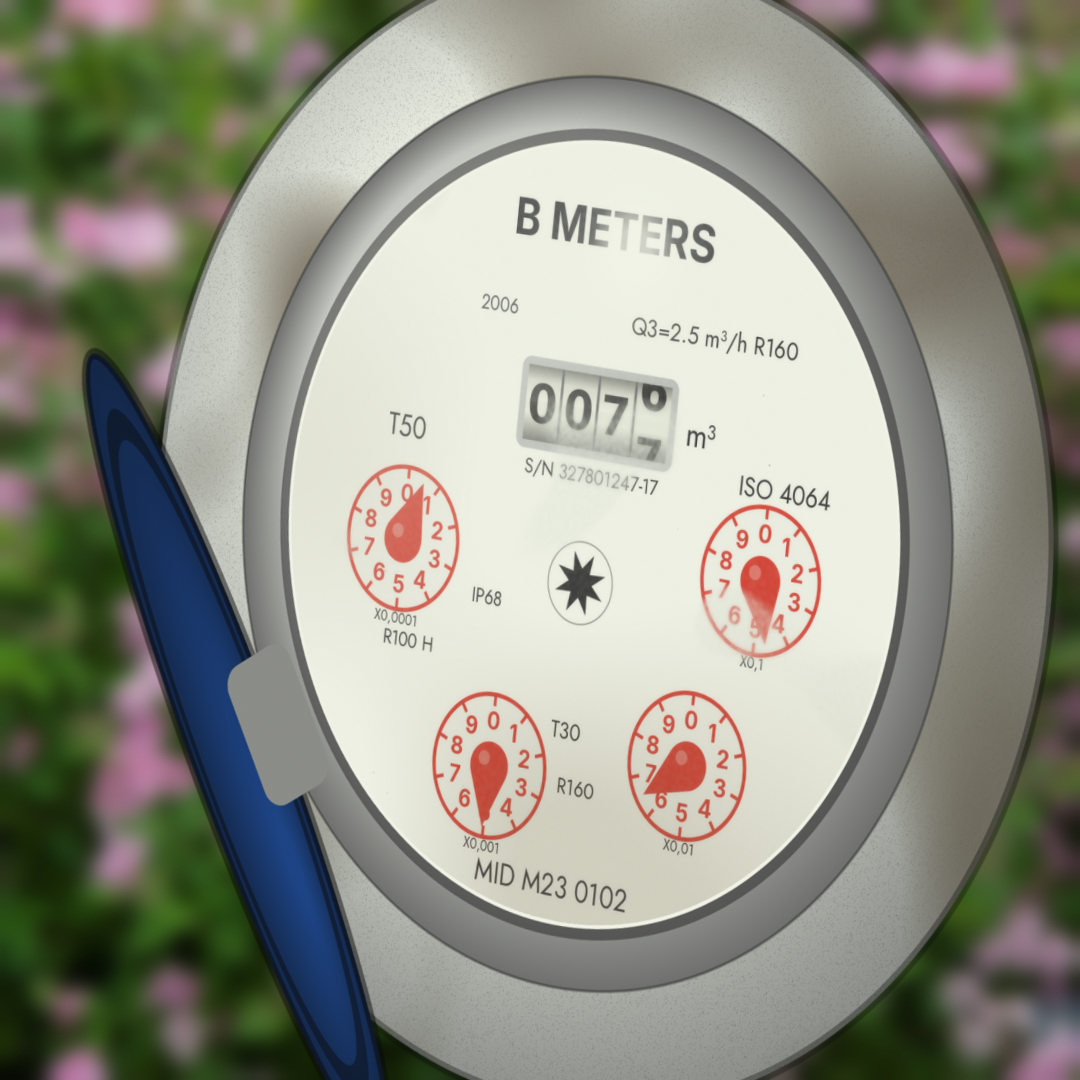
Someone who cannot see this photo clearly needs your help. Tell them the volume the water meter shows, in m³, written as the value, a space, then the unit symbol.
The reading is 76.4650 m³
